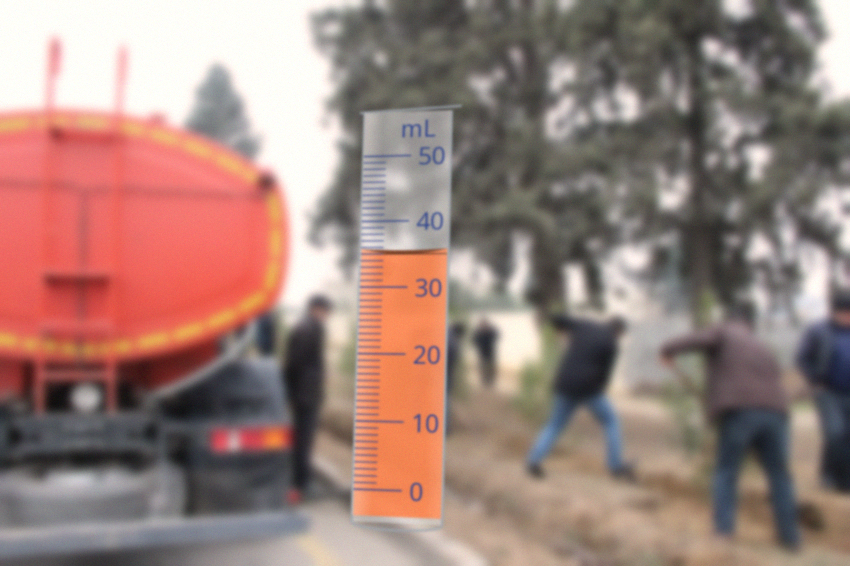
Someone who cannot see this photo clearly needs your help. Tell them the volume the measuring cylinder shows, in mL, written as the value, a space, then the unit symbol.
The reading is 35 mL
